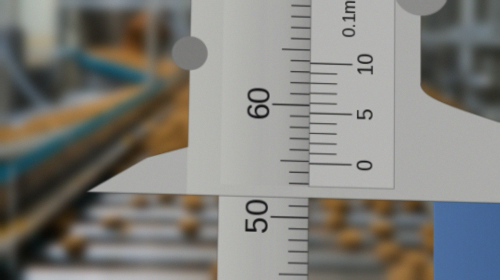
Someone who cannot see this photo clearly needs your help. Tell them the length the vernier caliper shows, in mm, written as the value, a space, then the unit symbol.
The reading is 54.8 mm
